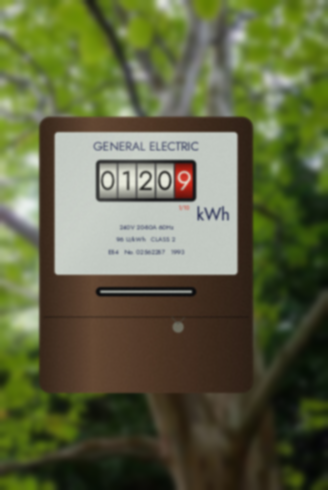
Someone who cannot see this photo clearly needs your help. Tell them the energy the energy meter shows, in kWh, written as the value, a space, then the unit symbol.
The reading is 120.9 kWh
